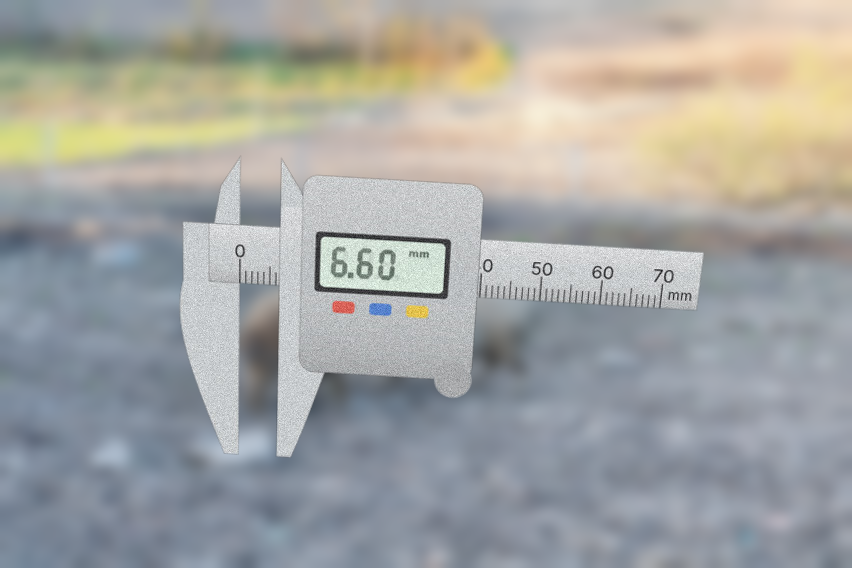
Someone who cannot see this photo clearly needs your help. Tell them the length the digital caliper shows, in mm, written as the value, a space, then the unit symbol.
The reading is 6.60 mm
